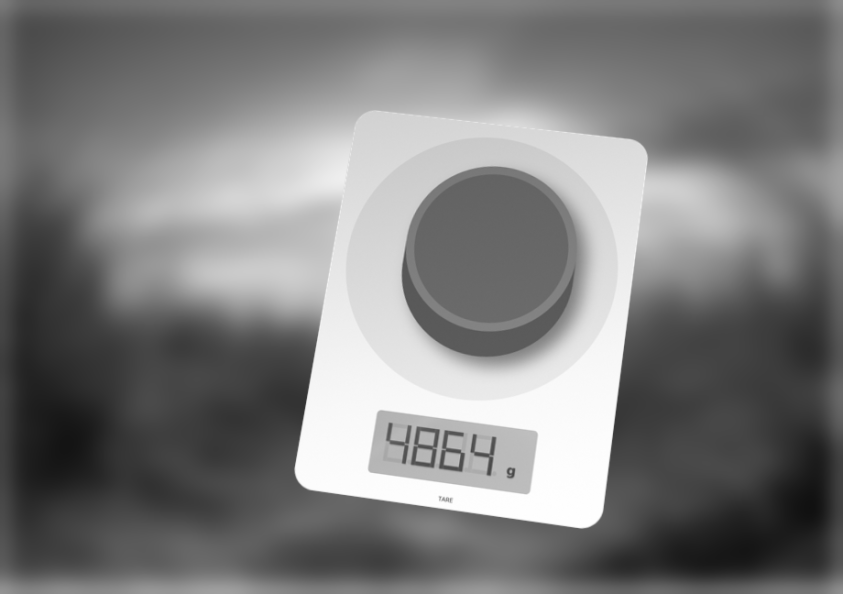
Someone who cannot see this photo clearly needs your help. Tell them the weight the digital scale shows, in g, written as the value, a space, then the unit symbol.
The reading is 4864 g
